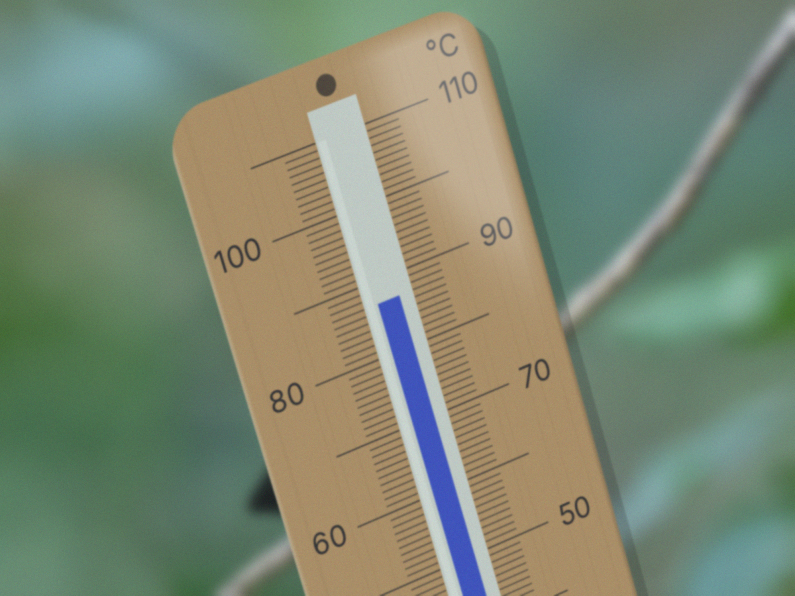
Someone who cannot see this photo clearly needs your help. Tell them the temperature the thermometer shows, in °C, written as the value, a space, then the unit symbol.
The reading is 87 °C
